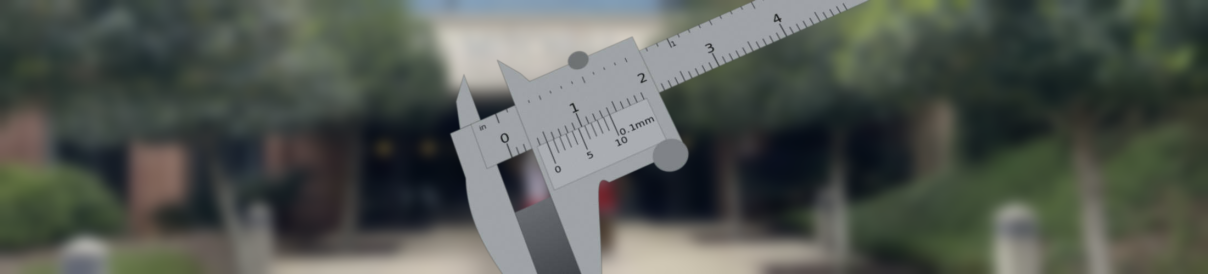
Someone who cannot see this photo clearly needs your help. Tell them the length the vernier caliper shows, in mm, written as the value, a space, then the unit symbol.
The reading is 5.0 mm
